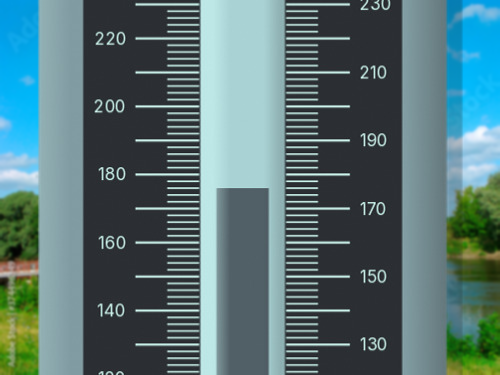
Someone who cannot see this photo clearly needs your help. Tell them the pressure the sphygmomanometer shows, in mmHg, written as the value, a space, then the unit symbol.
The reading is 176 mmHg
